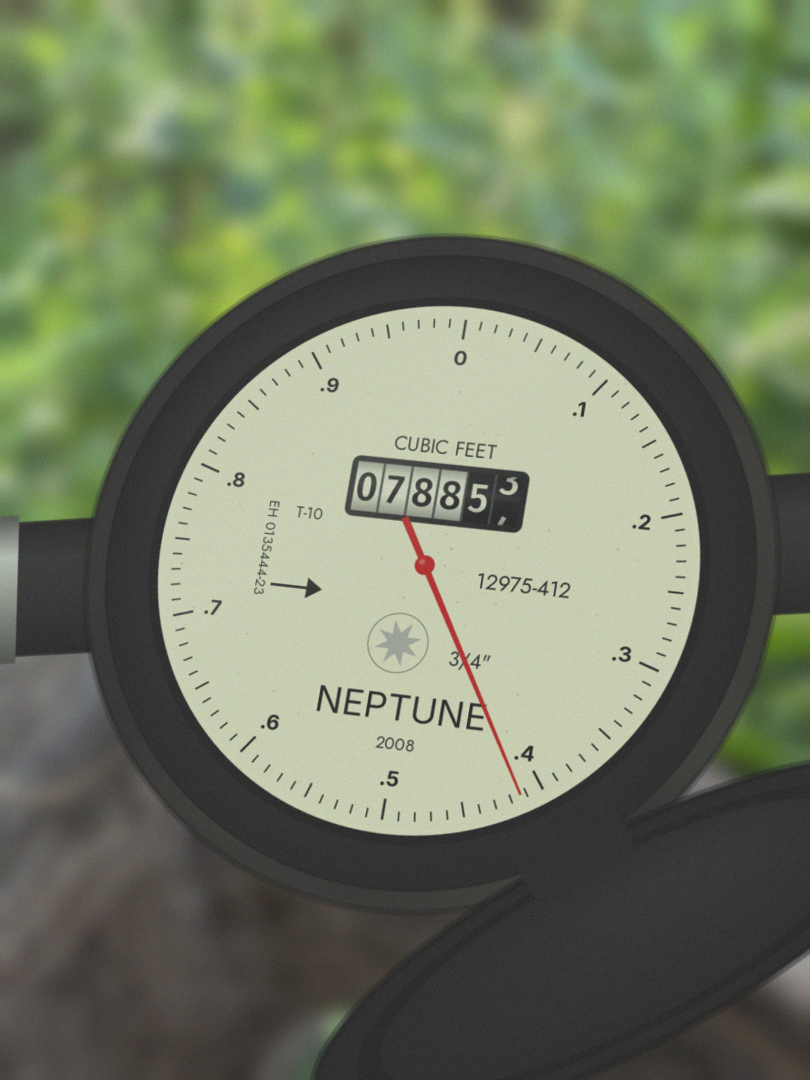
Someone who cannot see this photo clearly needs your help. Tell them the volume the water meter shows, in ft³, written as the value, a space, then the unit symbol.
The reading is 78853.41 ft³
